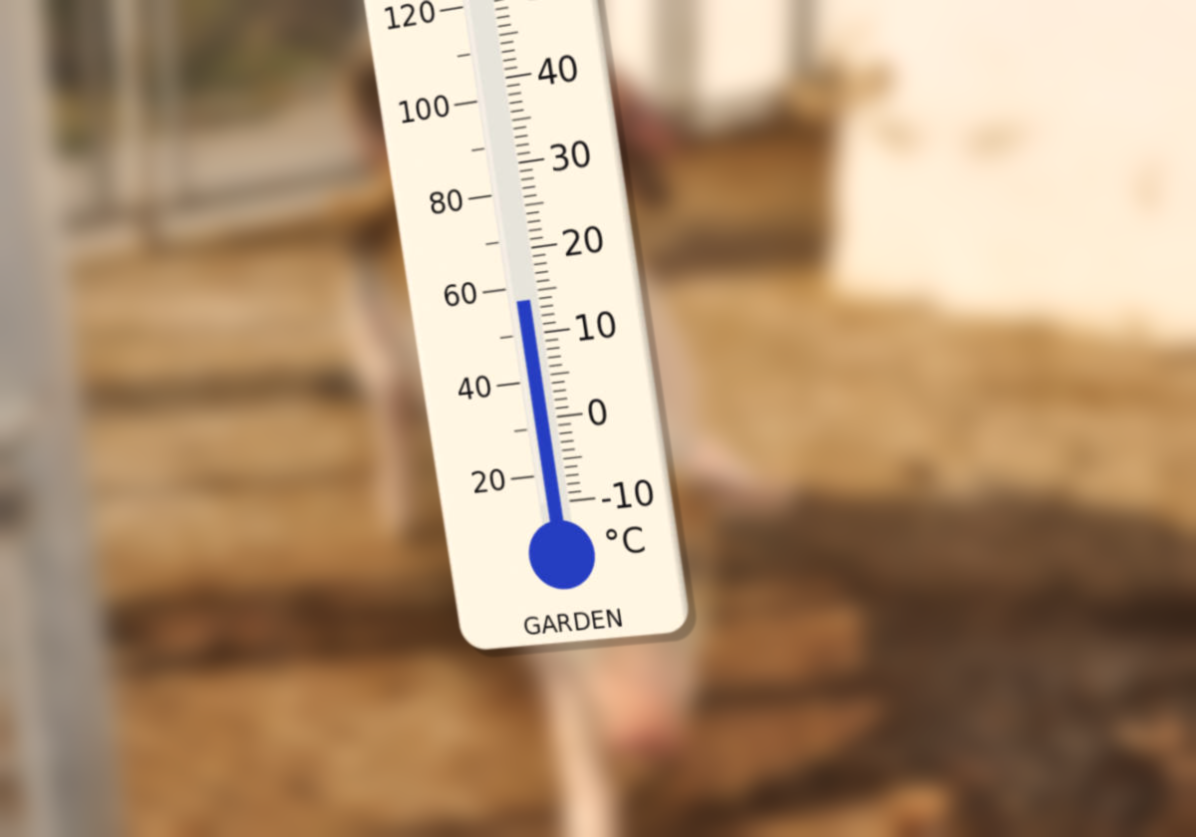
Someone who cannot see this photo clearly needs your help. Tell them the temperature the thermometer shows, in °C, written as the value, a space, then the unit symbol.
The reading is 14 °C
